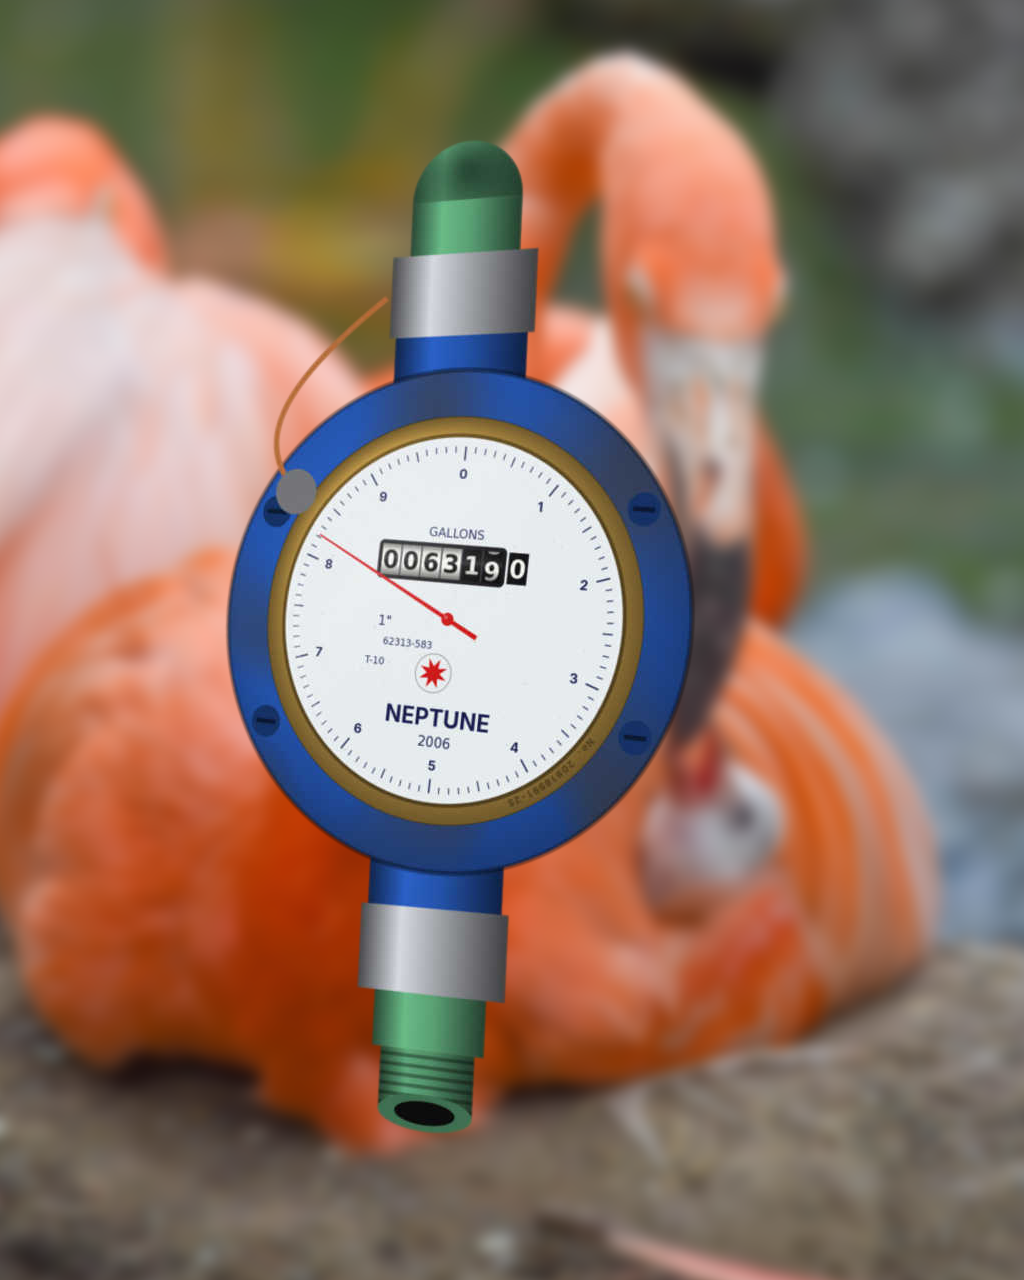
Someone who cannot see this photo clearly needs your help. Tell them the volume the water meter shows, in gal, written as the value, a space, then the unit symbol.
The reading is 63188.2 gal
